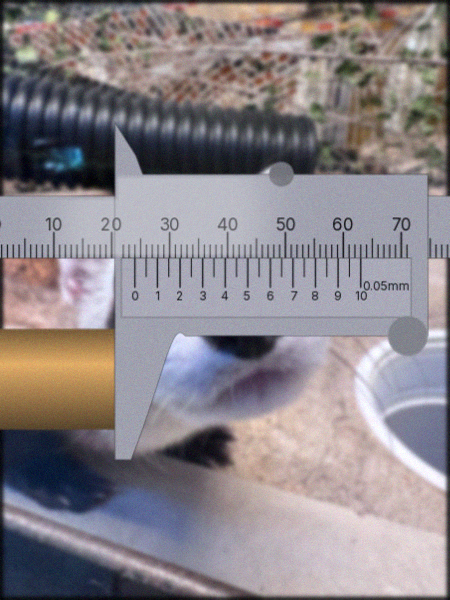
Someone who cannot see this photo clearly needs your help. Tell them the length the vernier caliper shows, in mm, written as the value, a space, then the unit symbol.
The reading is 24.0 mm
